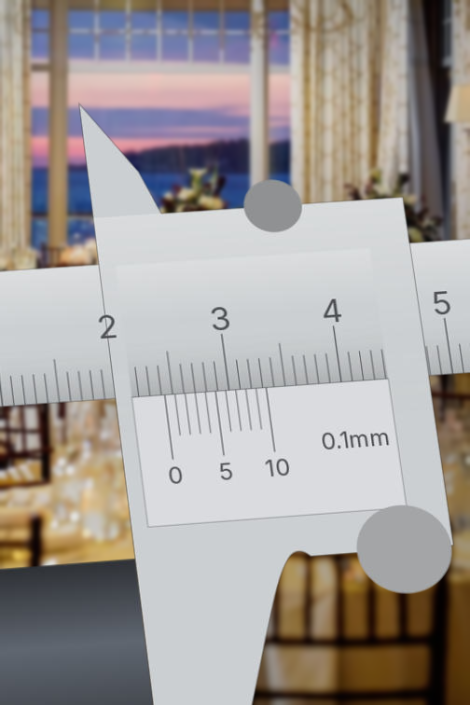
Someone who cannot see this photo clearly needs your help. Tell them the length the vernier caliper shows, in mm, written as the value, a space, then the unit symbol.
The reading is 24.3 mm
